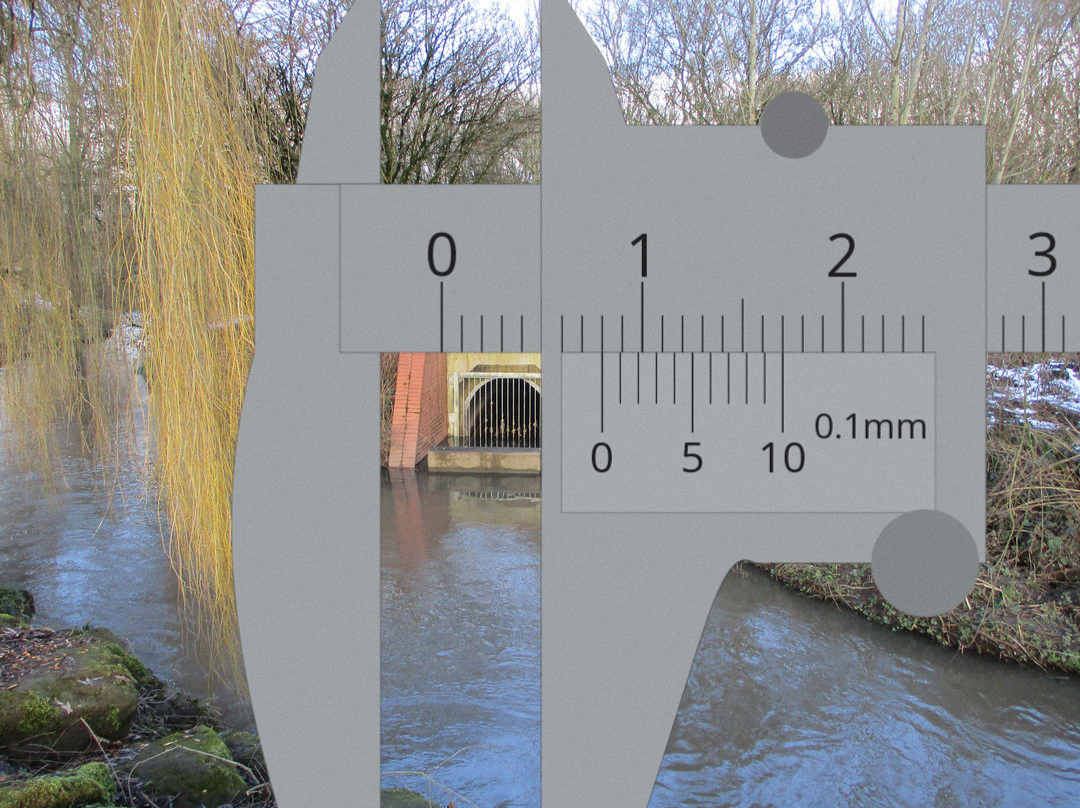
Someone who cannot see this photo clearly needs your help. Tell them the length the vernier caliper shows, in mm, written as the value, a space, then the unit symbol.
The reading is 8.0 mm
